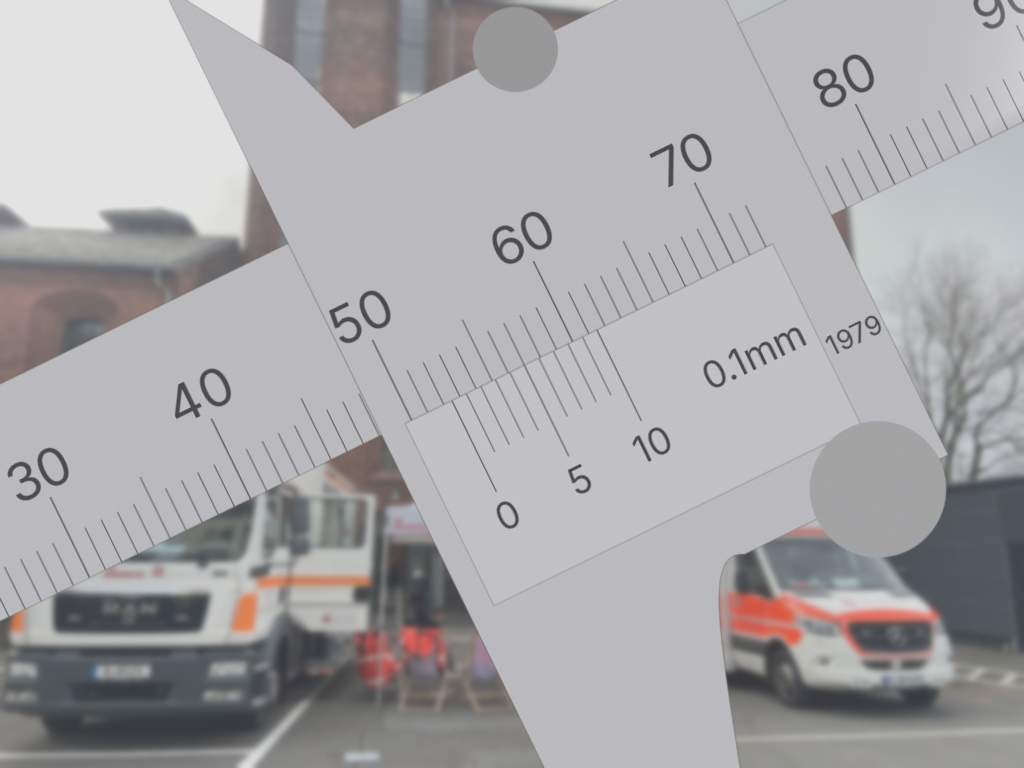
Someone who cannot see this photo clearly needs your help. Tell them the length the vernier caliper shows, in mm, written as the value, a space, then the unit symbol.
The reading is 52.5 mm
